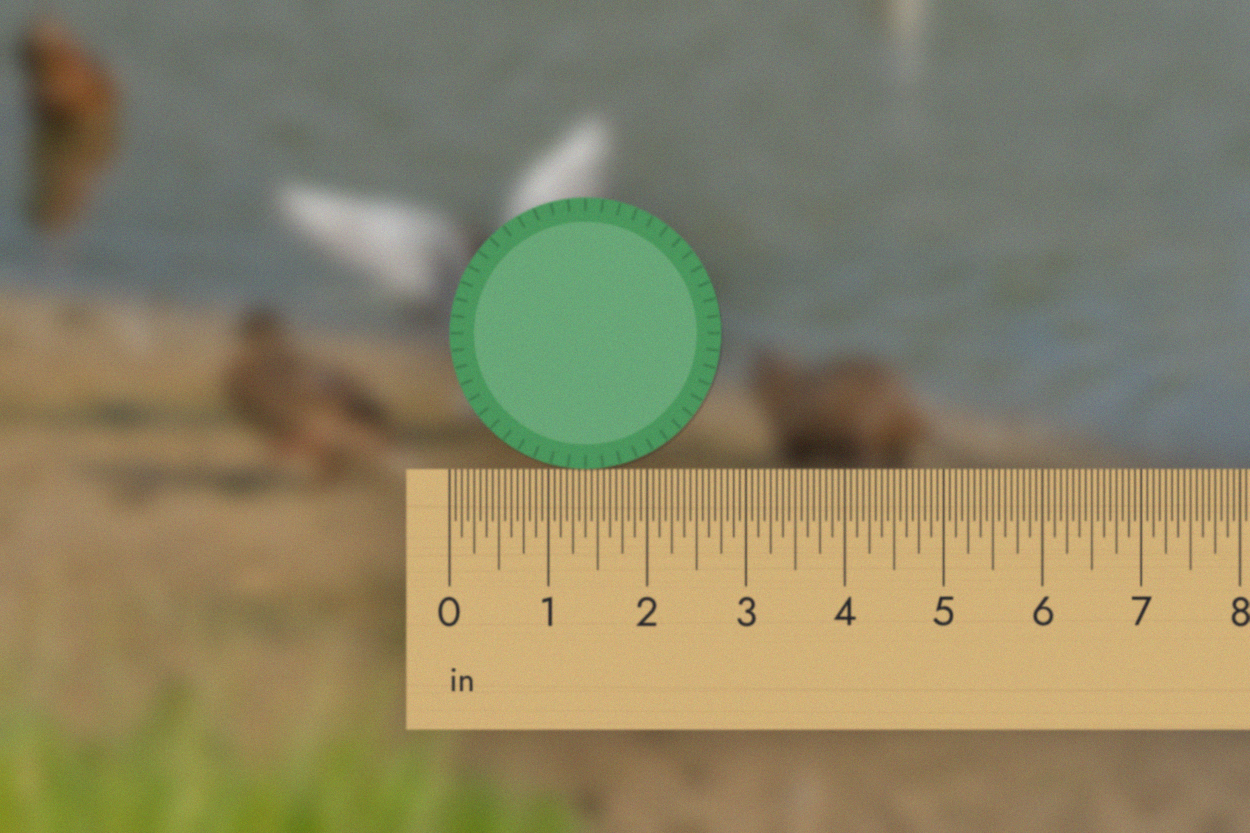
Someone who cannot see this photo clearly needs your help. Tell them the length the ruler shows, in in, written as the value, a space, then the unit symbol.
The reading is 2.75 in
